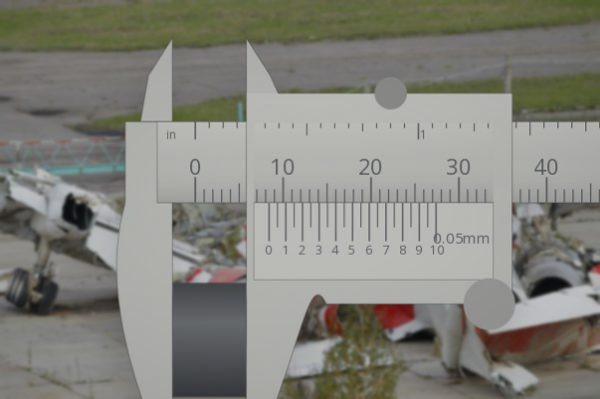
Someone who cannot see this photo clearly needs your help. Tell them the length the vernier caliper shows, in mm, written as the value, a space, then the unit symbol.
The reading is 8.4 mm
